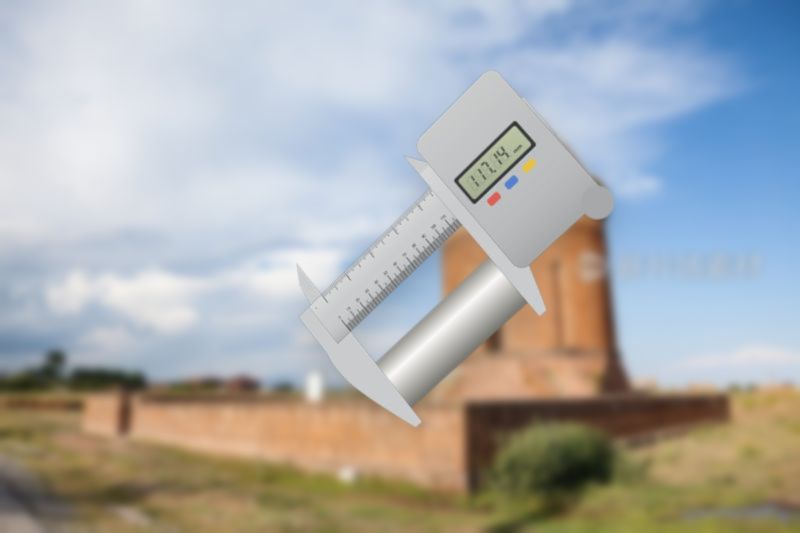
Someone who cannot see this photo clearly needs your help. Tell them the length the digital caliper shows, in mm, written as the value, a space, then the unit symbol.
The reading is 117.14 mm
